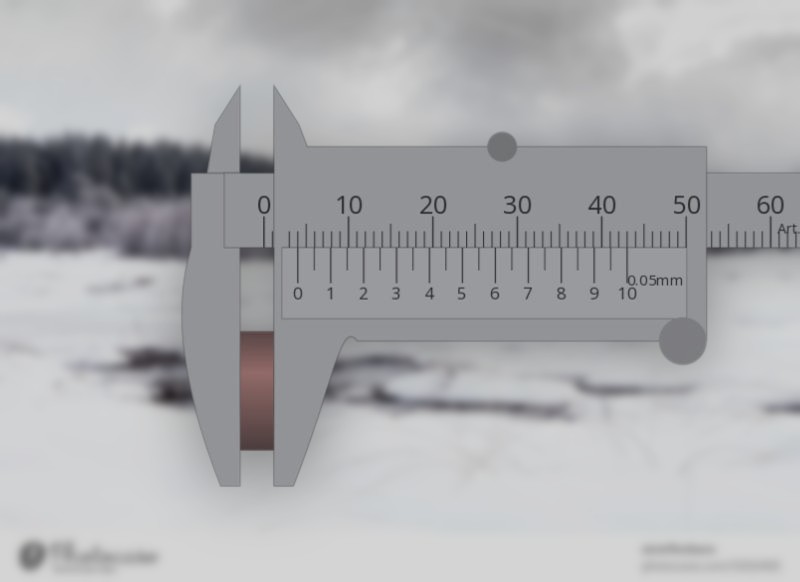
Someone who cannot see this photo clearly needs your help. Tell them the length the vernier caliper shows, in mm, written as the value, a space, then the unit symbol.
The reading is 4.0 mm
